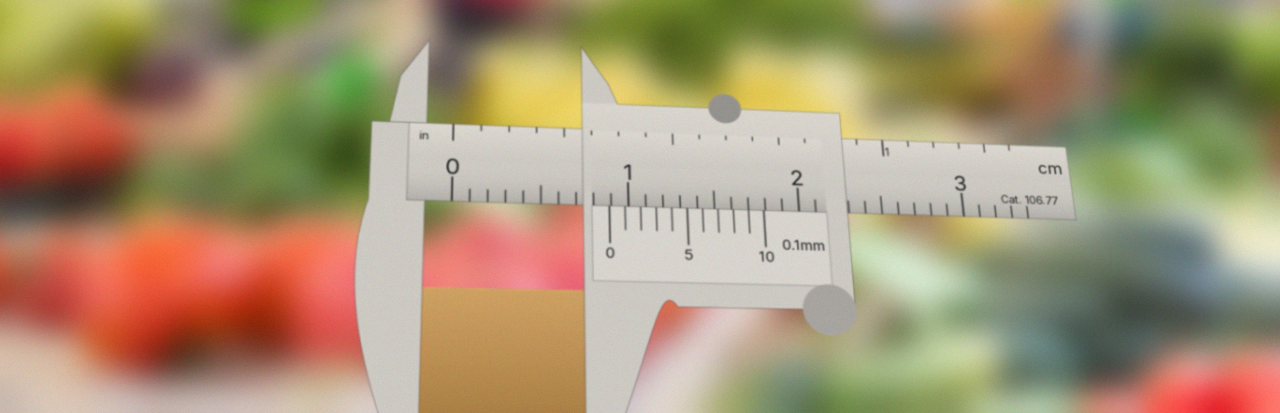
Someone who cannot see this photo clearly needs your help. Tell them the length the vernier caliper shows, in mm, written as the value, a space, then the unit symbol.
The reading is 8.9 mm
